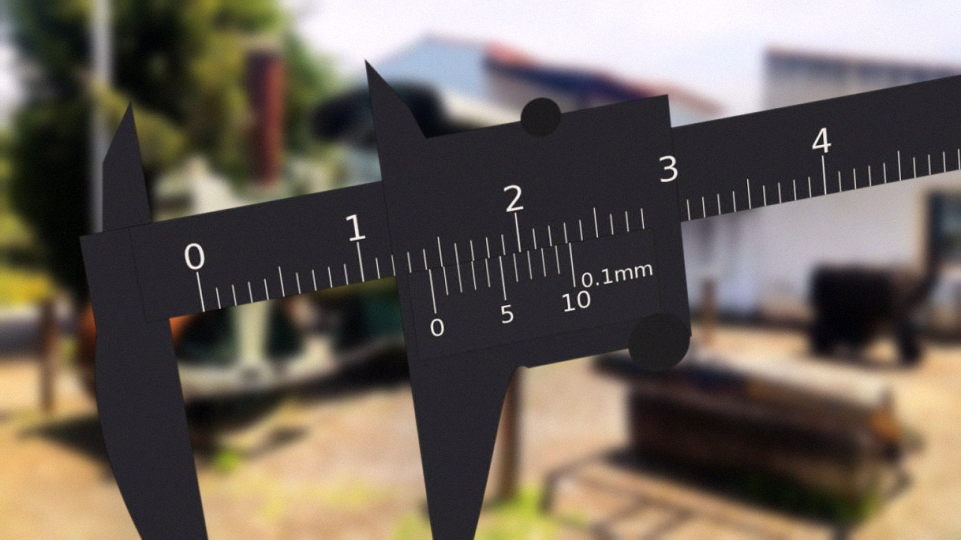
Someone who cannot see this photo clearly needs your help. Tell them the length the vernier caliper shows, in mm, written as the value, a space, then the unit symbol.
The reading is 14.2 mm
